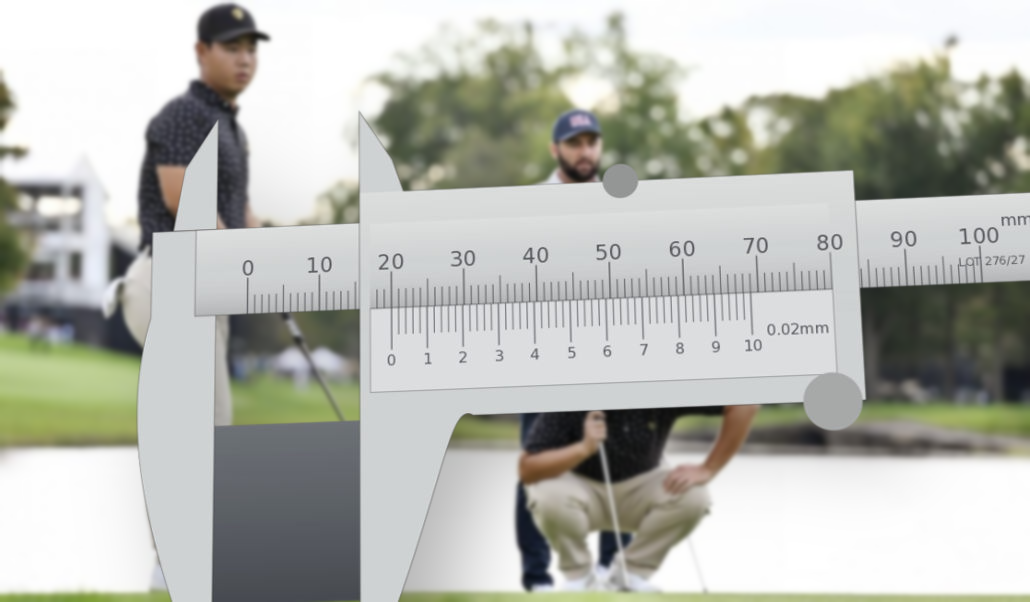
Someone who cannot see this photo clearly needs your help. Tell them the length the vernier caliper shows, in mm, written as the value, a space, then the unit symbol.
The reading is 20.0 mm
